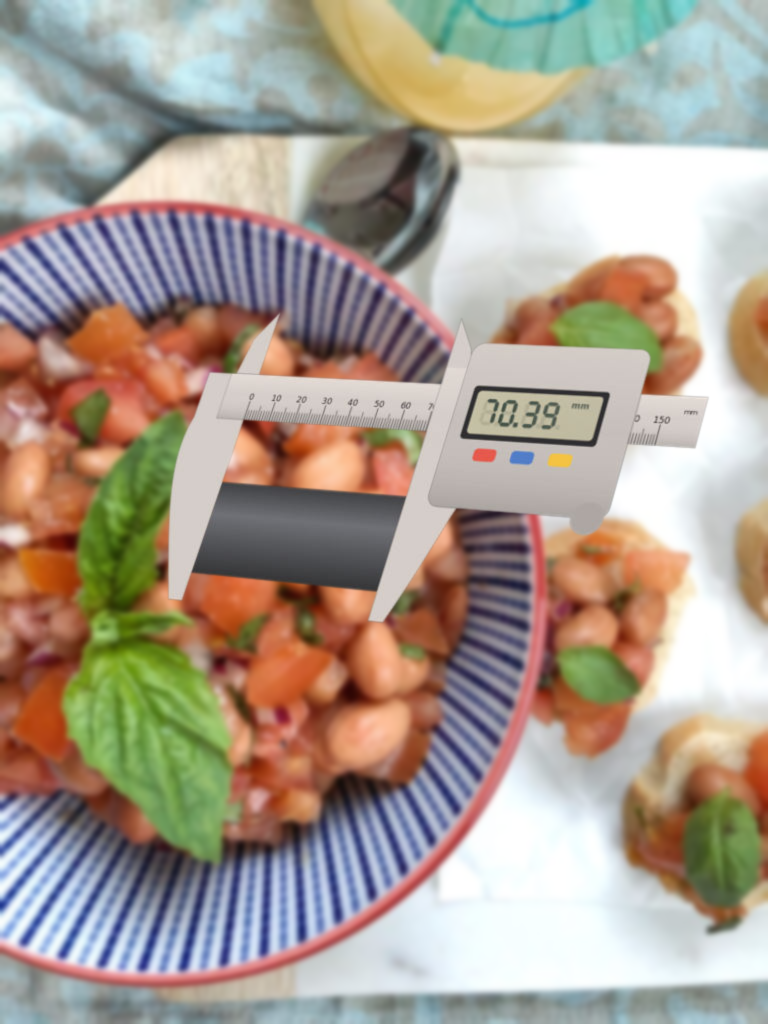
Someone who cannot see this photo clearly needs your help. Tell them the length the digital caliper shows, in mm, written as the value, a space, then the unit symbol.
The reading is 70.39 mm
